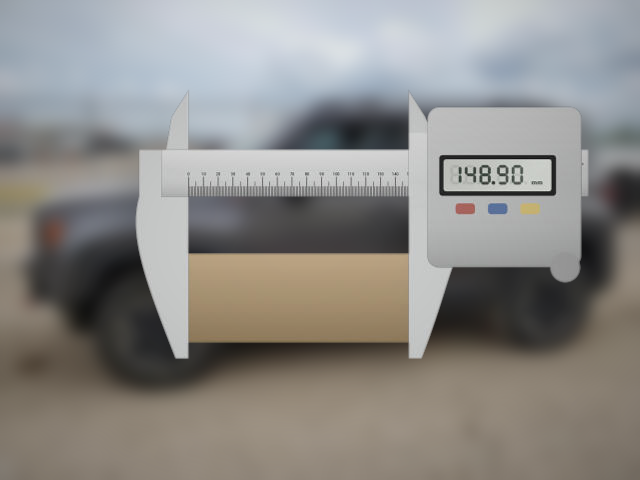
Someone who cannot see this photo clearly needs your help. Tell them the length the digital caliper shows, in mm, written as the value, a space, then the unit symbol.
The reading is 148.90 mm
